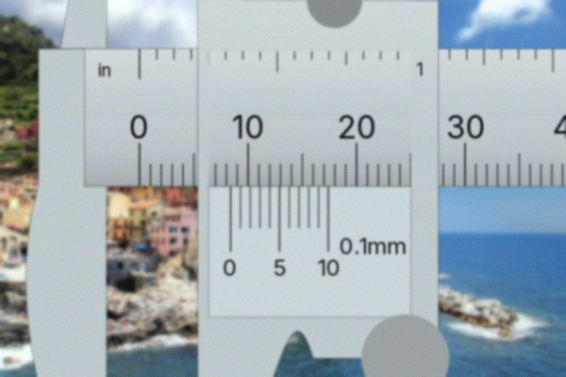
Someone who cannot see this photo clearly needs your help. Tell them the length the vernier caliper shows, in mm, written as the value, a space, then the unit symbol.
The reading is 8.4 mm
